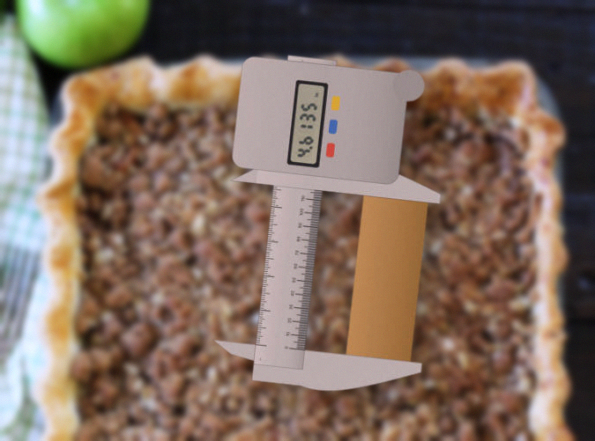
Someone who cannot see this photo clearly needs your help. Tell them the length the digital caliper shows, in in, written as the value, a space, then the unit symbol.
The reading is 4.6135 in
